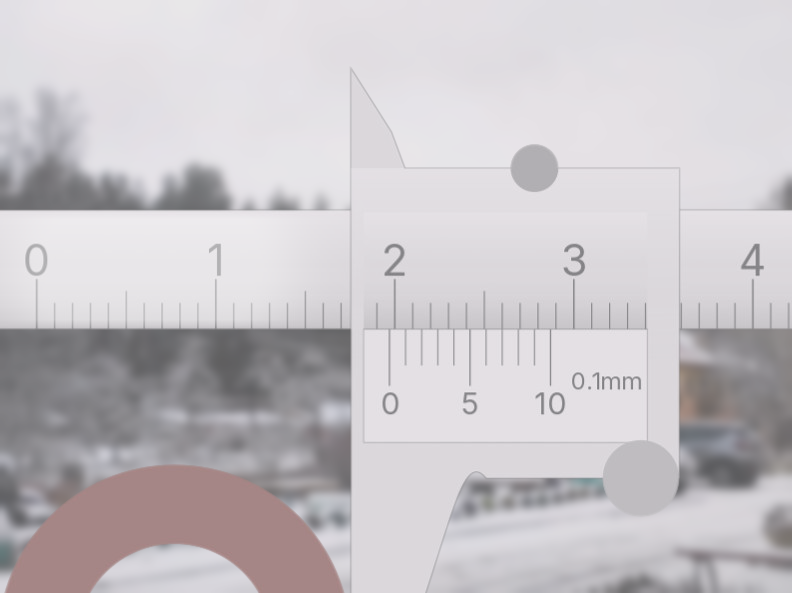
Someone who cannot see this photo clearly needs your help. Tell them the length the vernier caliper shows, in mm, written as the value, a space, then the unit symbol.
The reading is 19.7 mm
